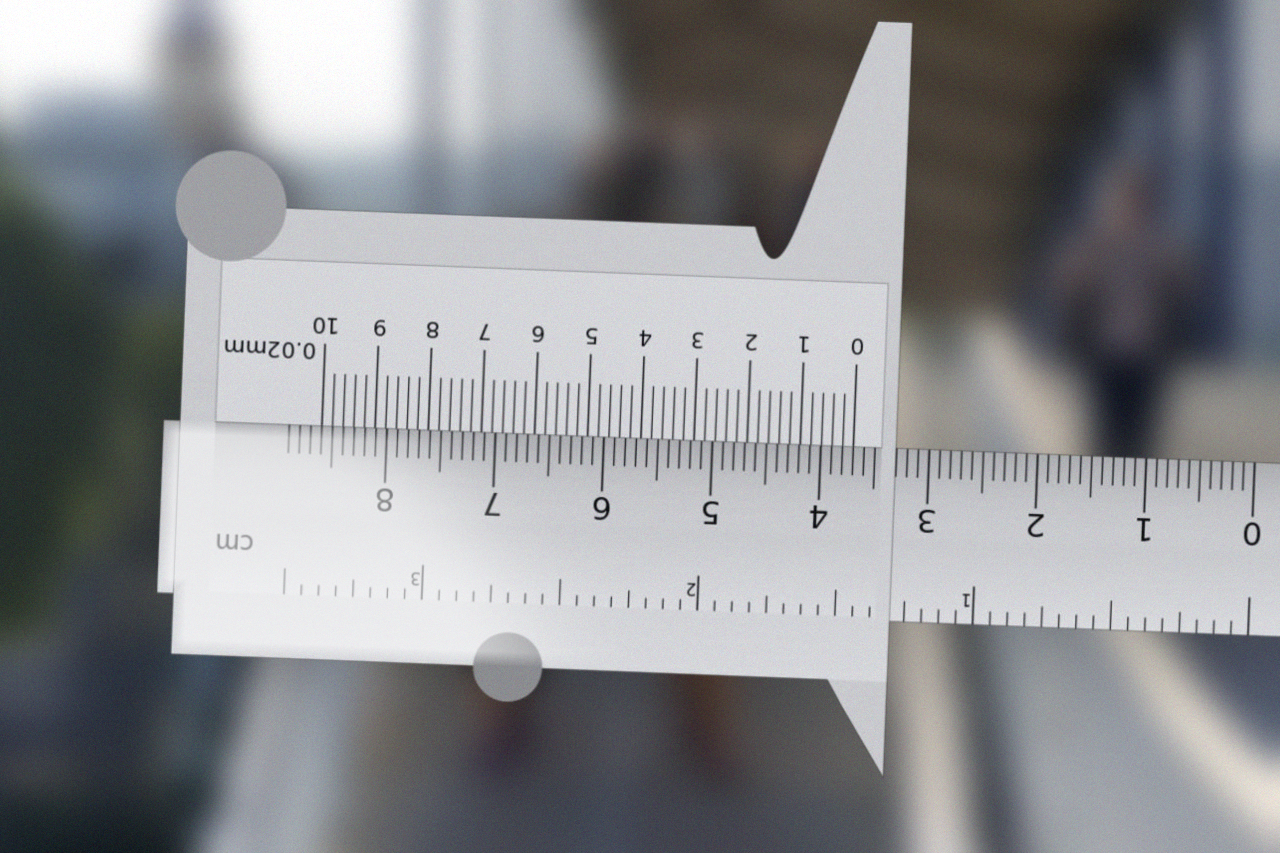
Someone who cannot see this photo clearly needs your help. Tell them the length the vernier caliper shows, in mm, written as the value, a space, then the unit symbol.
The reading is 37.0 mm
